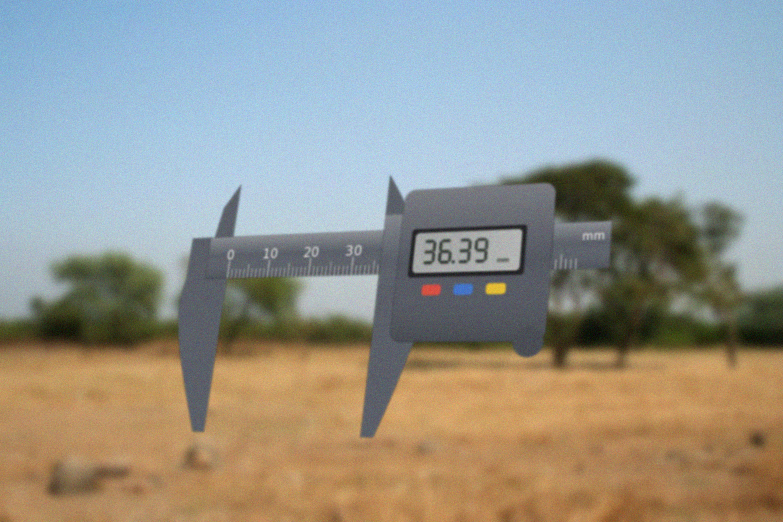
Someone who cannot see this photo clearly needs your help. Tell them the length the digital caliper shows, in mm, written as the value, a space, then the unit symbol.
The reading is 36.39 mm
